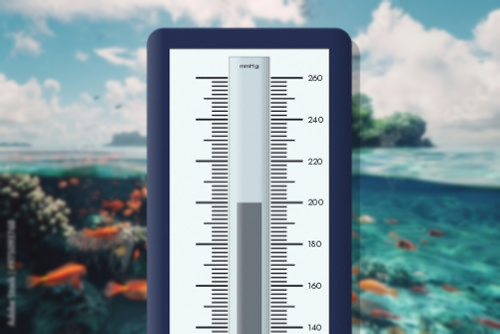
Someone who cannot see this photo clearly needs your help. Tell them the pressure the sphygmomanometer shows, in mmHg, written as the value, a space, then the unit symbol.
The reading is 200 mmHg
